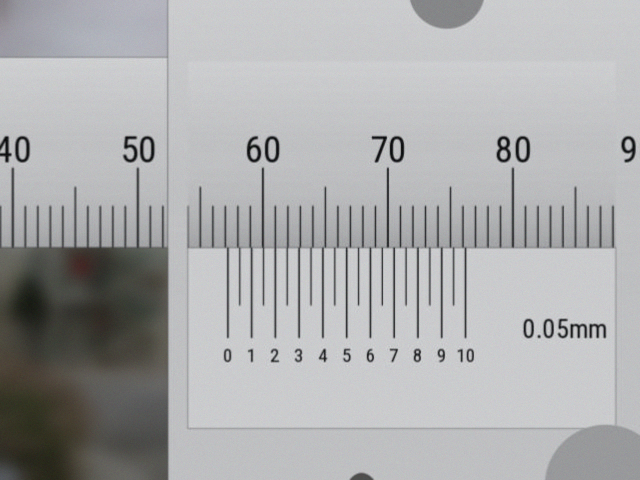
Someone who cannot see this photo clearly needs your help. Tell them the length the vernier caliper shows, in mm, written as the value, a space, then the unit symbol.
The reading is 57.2 mm
